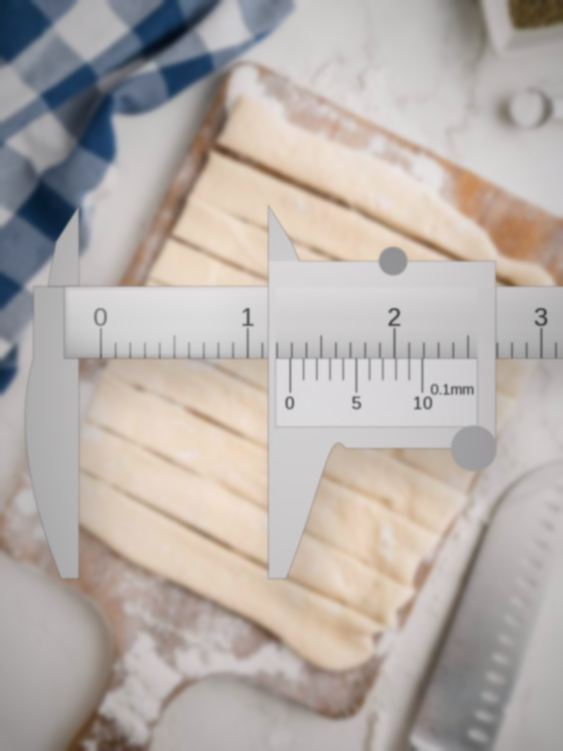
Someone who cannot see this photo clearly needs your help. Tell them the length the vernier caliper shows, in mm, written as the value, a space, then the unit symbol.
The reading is 12.9 mm
